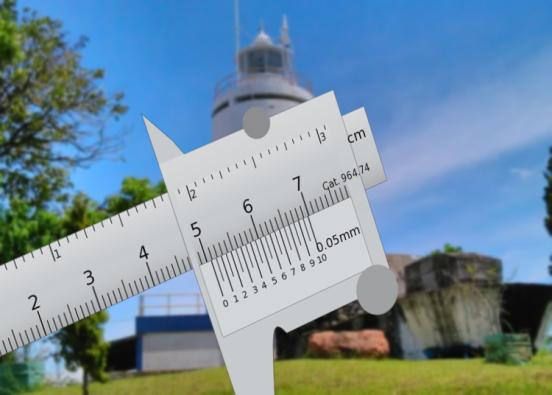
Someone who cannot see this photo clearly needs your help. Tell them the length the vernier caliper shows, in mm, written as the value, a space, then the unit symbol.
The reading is 50.8 mm
